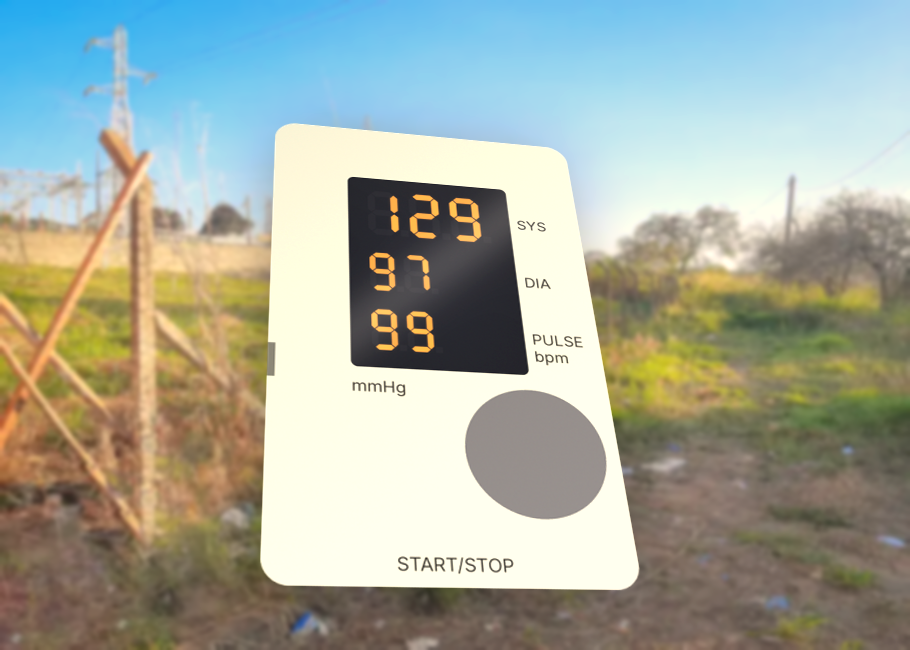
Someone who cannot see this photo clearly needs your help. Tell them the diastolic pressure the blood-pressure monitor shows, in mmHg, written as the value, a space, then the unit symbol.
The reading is 97 mmHg
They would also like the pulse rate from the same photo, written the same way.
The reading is 99 bpm
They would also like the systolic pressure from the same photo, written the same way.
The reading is 129 mmHg
